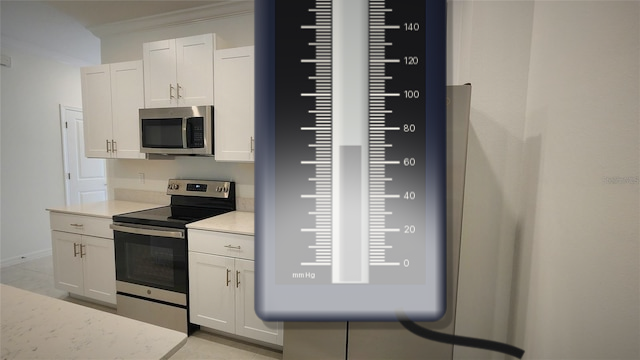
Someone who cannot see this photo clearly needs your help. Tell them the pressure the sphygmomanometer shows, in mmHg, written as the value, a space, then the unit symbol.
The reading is 70 mmHg
